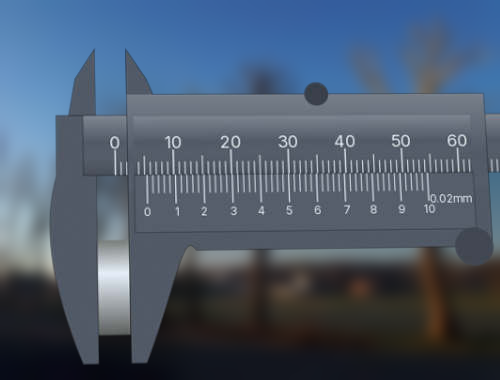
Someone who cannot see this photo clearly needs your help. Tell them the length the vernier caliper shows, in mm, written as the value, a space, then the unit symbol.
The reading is 5.4 mm
